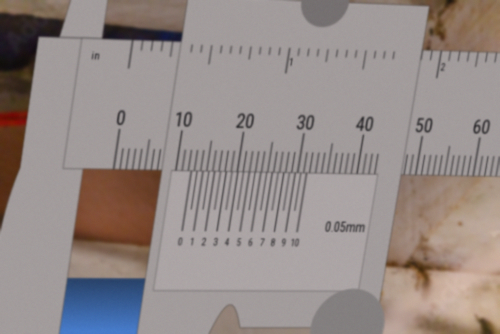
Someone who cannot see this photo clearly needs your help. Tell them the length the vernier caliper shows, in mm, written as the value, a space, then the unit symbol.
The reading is 12.5 mm
